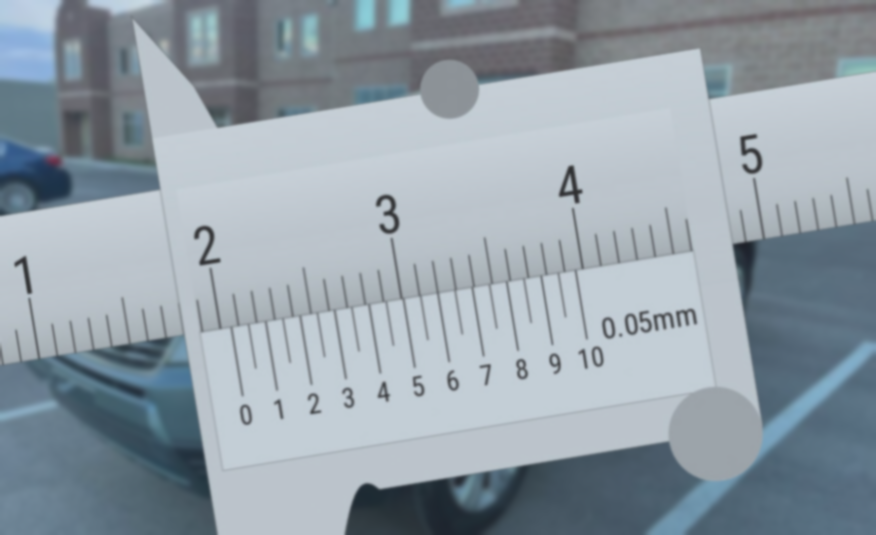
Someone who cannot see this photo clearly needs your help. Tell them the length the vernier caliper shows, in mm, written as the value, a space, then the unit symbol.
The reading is 20.6 mm
